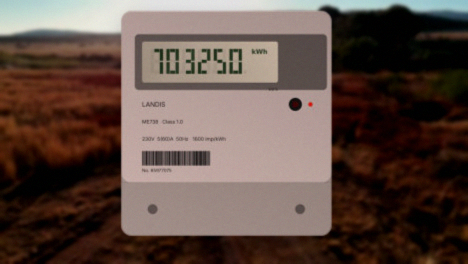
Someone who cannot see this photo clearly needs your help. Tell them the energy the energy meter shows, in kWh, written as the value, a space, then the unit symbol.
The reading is 703250 kWh
